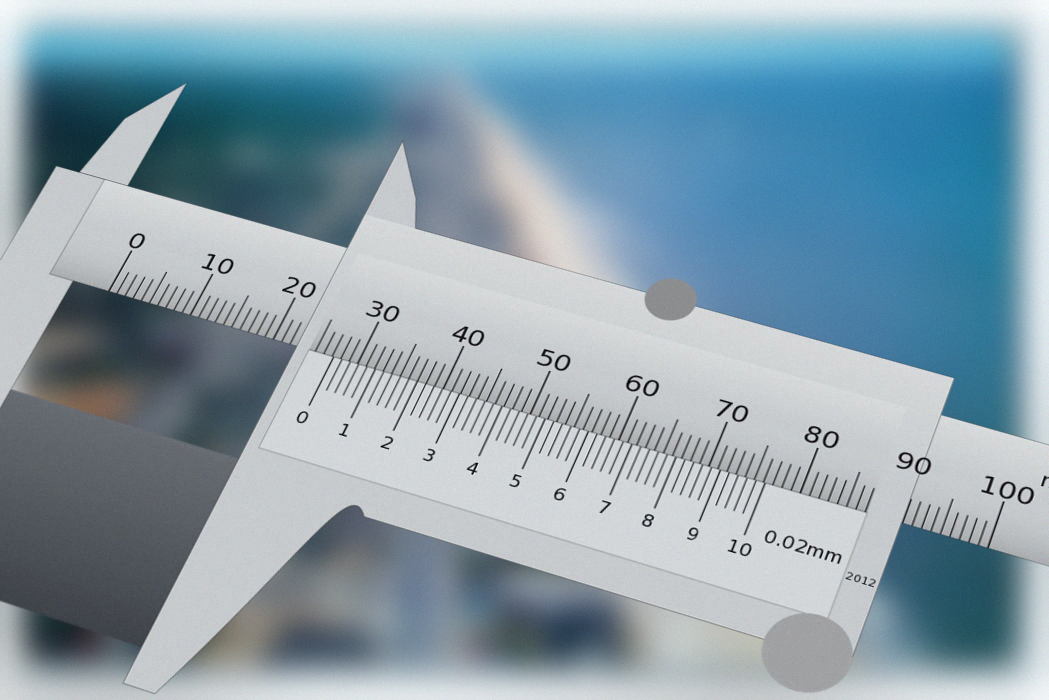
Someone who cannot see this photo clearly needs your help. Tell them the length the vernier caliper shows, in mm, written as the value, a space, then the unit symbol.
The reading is 27.2 mm
